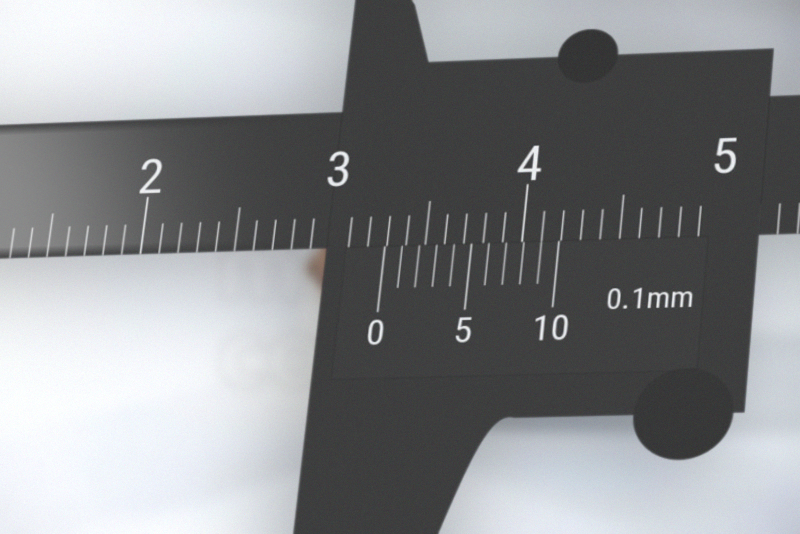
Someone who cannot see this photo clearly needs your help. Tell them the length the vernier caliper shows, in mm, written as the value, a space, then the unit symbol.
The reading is 32.9 mm
